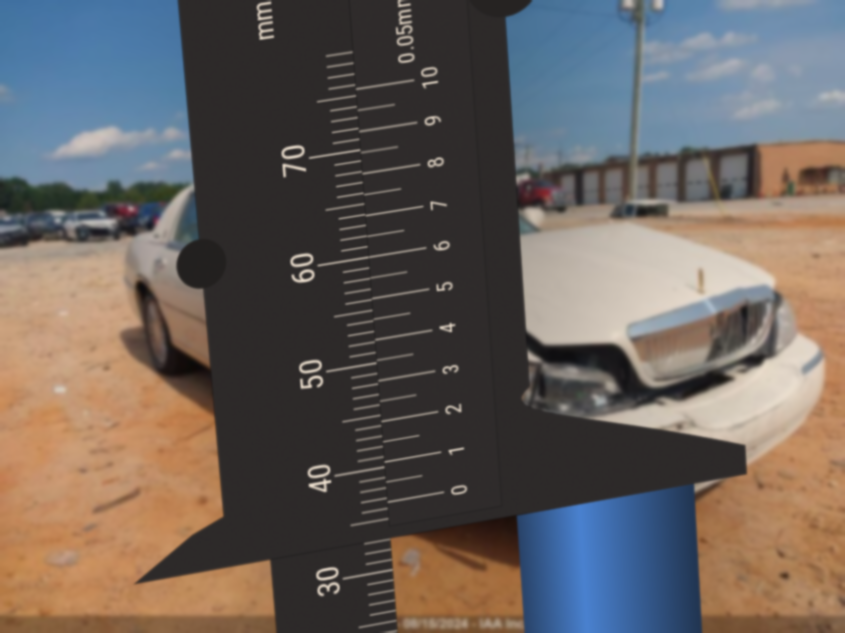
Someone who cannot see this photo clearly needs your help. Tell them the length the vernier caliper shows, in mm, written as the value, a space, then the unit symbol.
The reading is 36.6 mm
